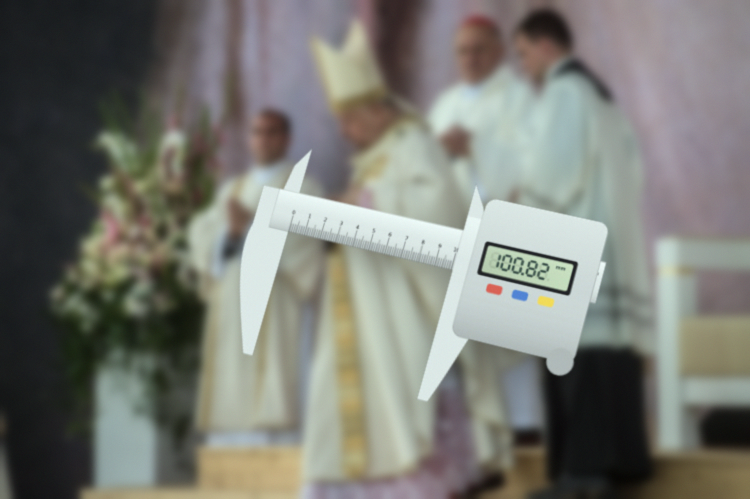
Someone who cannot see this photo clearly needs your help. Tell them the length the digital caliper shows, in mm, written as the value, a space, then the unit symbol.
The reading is 100.82 mm
